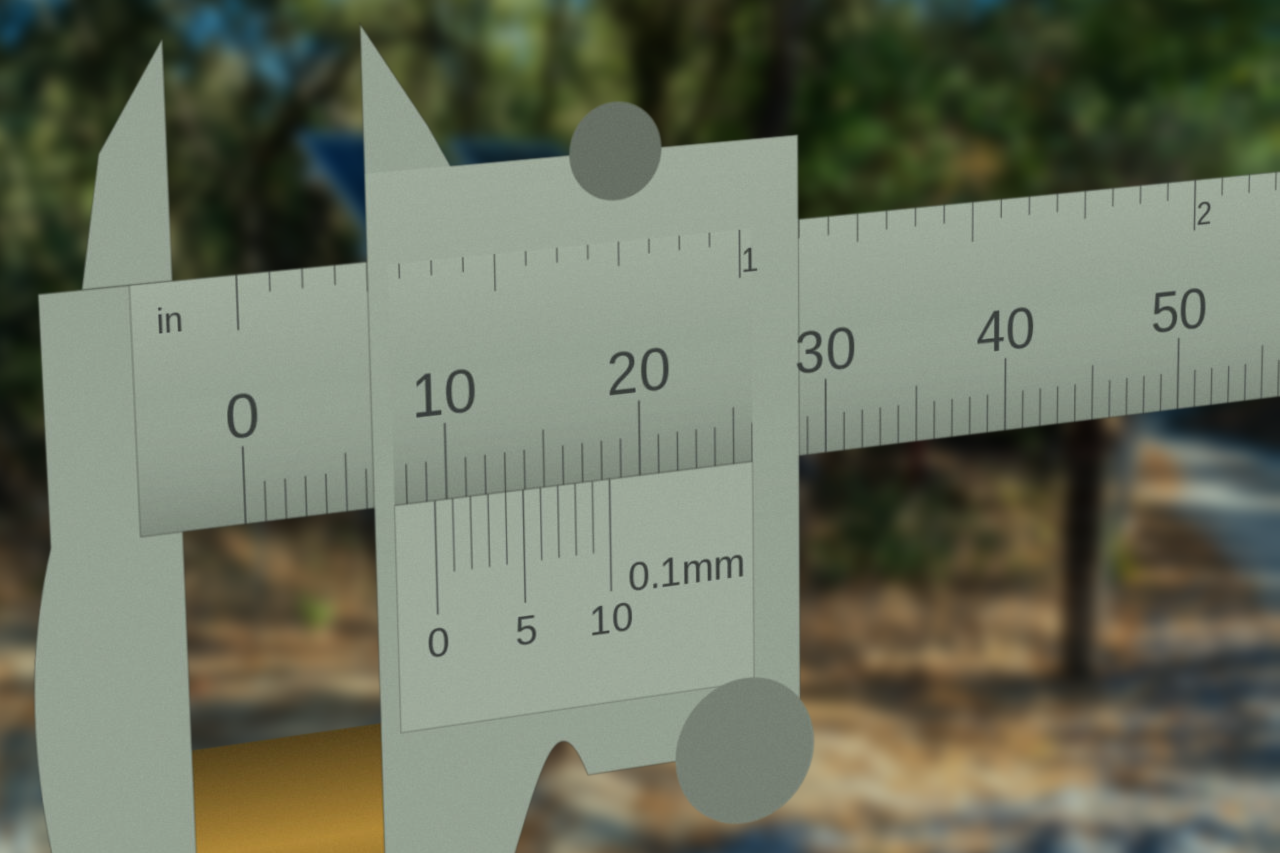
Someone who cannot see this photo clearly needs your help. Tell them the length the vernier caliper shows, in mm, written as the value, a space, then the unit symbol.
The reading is 9.4 mm
